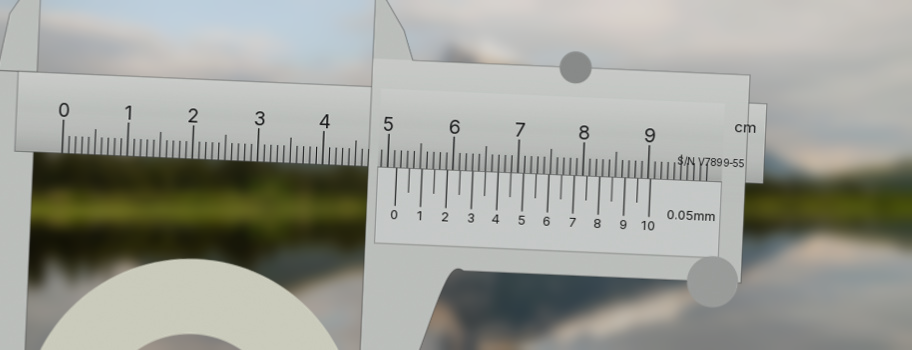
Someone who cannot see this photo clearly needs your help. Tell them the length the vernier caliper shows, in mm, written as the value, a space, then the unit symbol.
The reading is 51.4 mm
